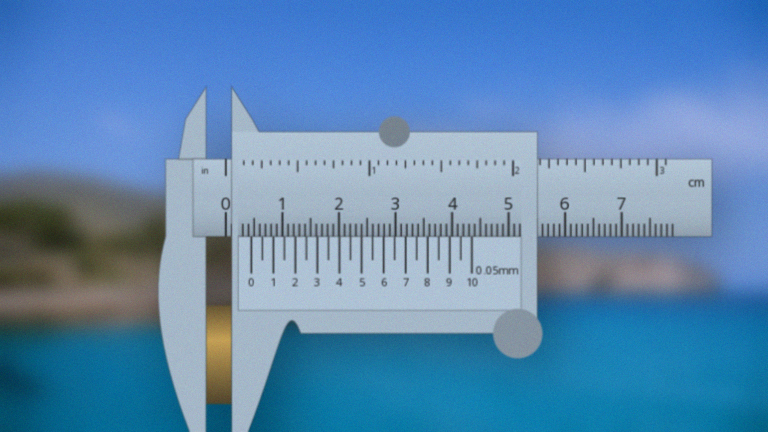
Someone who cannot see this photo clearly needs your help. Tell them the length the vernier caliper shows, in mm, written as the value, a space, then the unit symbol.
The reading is 4.5 mm
